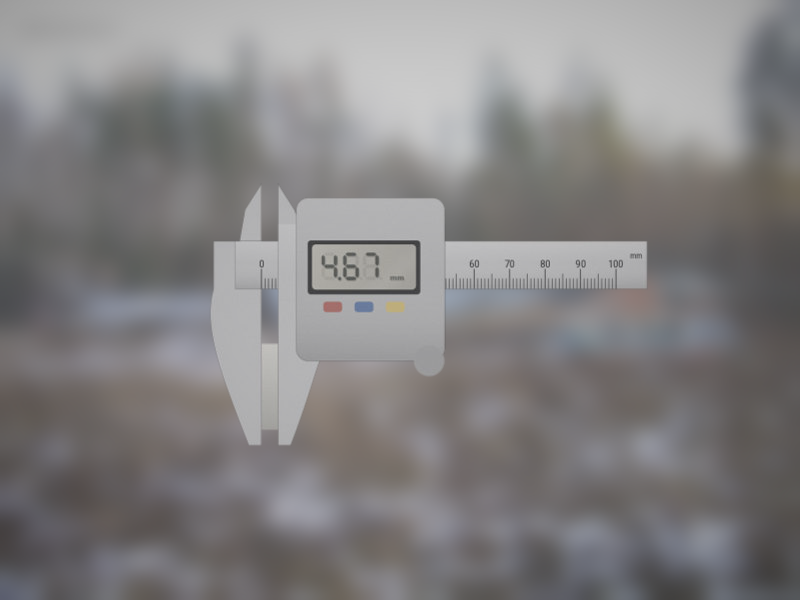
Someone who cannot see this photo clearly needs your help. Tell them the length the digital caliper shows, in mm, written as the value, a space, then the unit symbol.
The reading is 4.67 mm
